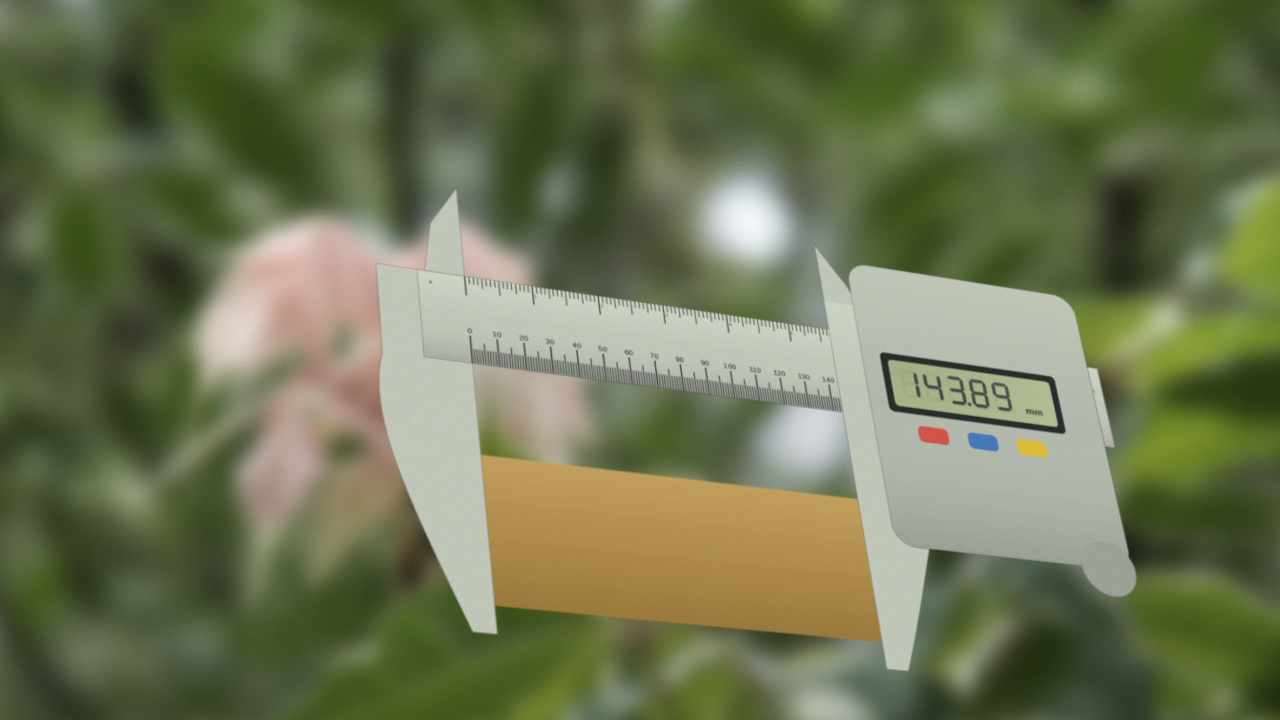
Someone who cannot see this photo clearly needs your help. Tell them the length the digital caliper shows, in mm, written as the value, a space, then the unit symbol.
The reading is 143.89 mm
